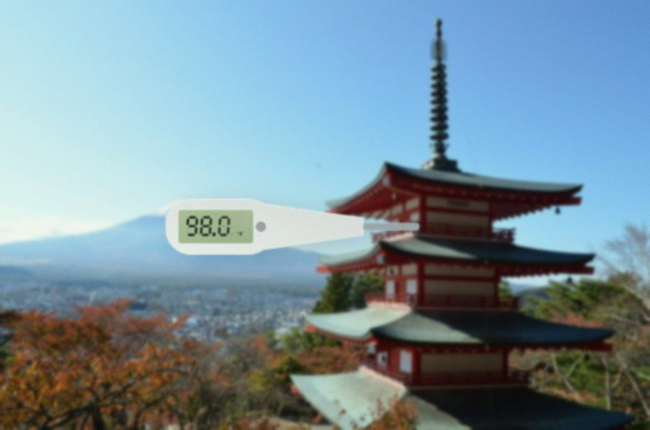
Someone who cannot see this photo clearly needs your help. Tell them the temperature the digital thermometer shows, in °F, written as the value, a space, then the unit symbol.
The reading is 98.0 °F
